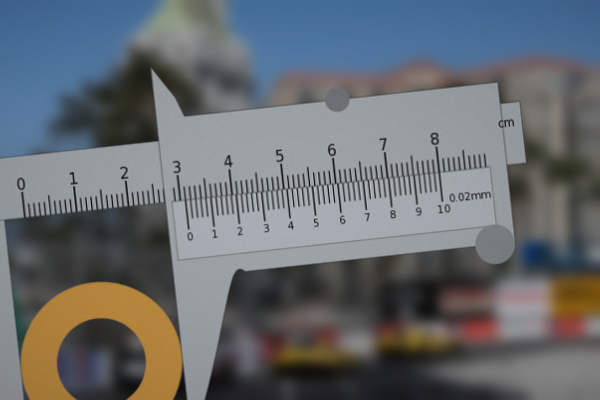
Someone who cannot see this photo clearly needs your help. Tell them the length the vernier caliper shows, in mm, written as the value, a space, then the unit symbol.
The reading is 31.0 mm
